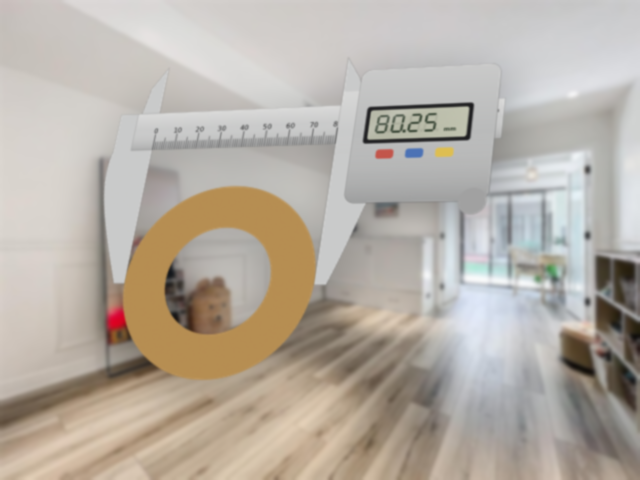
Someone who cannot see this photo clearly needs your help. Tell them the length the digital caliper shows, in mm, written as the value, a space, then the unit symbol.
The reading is 80.25 mm
